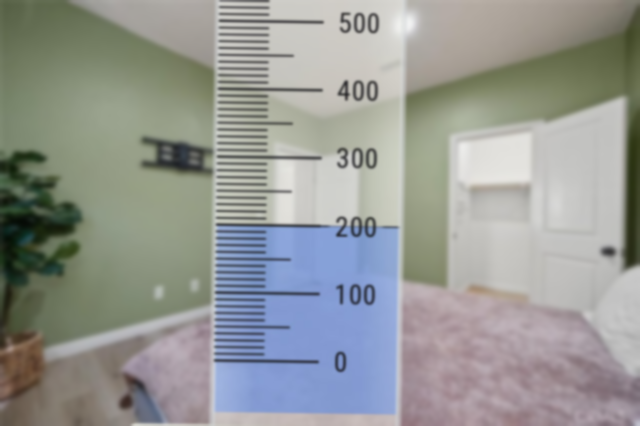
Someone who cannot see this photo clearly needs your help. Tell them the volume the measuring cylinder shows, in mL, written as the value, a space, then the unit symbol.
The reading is 200 mL
